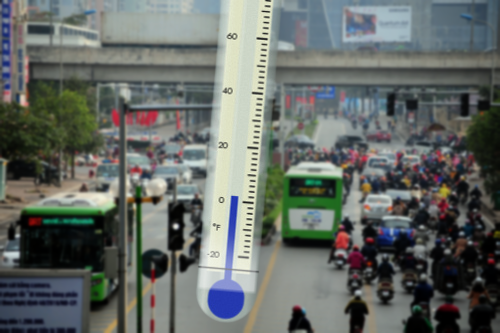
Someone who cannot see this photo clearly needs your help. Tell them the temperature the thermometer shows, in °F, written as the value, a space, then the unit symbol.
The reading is 2 °F
